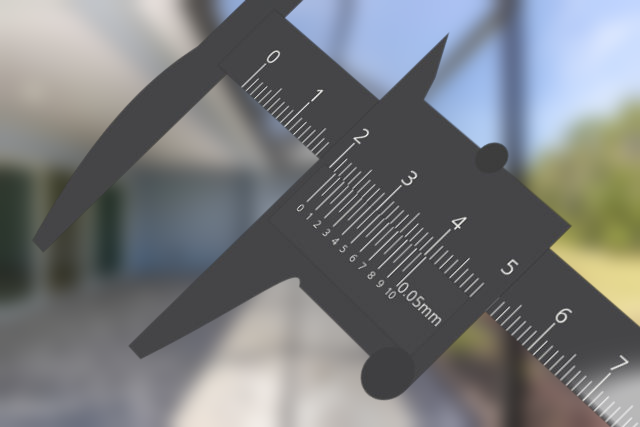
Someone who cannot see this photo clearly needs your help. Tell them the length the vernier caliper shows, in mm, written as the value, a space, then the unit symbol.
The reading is 21.4 mm
